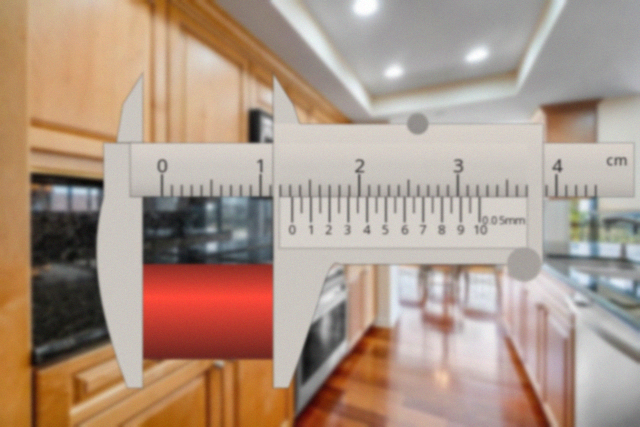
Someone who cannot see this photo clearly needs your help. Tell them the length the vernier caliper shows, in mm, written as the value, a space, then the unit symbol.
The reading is 13.2 mm
